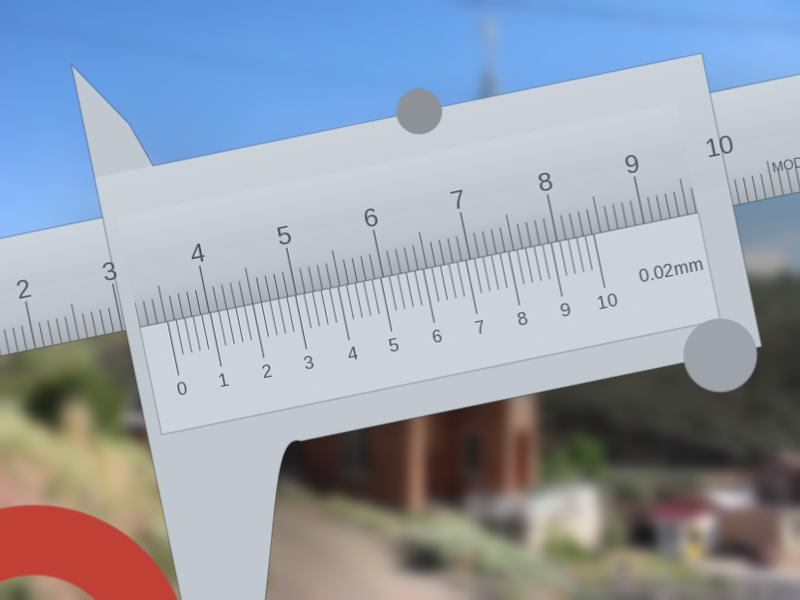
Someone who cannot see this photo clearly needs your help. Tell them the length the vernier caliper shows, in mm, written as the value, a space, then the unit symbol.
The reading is 35.2 mm
